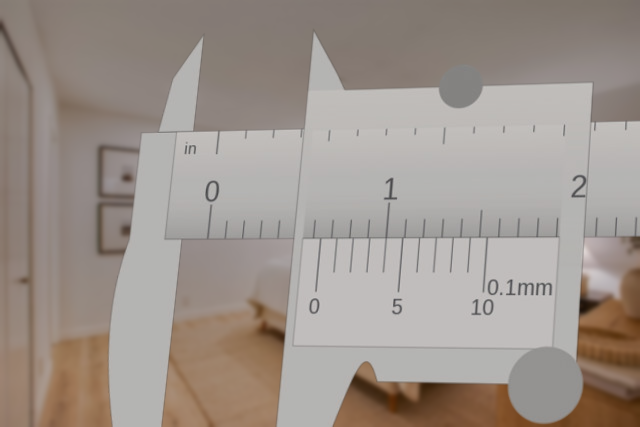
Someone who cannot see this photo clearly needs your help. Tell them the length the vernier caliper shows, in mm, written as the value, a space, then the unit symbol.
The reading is 6.4 mm
